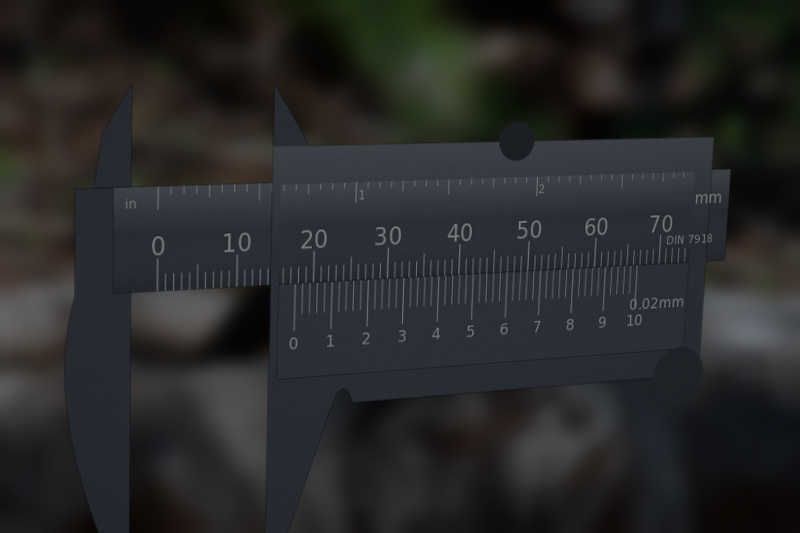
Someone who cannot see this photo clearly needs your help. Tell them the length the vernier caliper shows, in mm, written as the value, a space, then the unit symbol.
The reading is 17.6 mm
